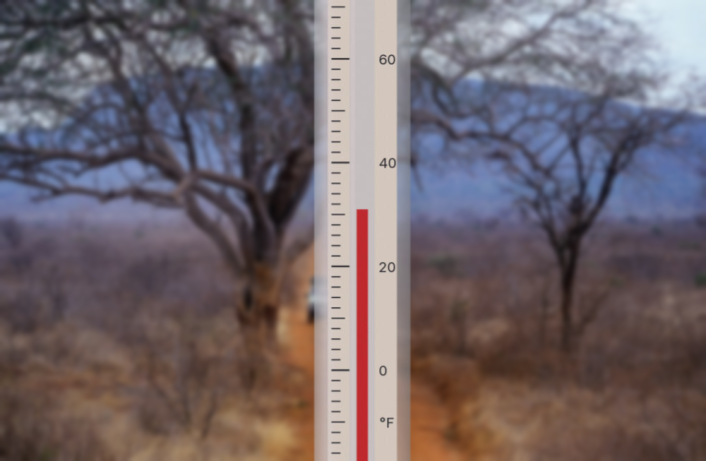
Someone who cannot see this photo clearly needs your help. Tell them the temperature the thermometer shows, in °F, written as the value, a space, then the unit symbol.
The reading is 31 °F
